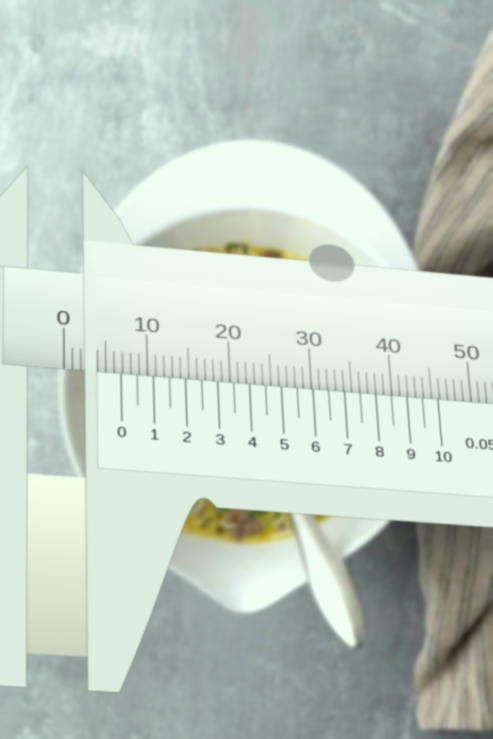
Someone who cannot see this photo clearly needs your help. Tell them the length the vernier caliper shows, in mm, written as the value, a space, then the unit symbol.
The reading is 6.8 mm
